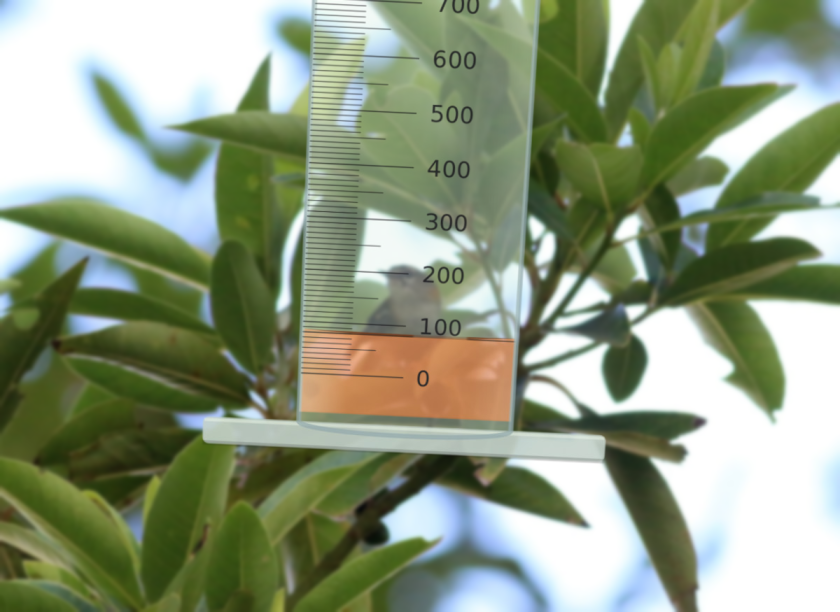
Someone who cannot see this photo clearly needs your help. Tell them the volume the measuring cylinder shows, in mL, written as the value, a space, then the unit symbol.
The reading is 80 mL
